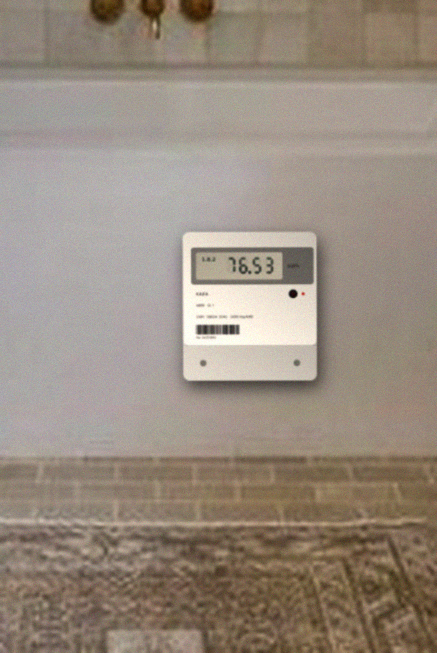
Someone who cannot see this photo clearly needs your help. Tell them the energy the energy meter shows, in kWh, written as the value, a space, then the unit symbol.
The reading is 76.53 kWh
